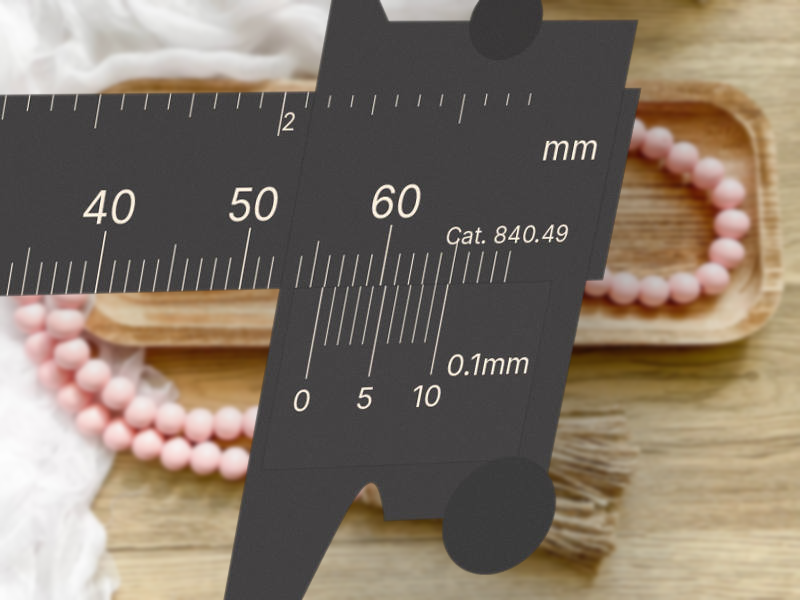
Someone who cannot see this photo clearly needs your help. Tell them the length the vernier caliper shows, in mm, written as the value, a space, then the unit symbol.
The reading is 55.9 mm
